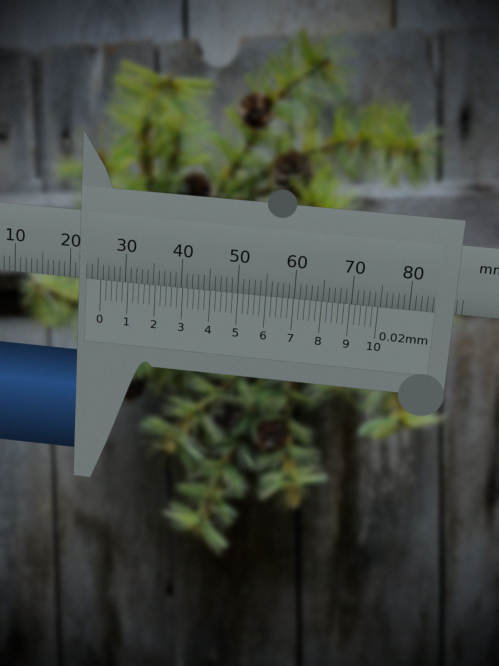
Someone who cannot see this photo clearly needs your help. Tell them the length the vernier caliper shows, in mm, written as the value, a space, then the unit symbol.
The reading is 25.6 mm
